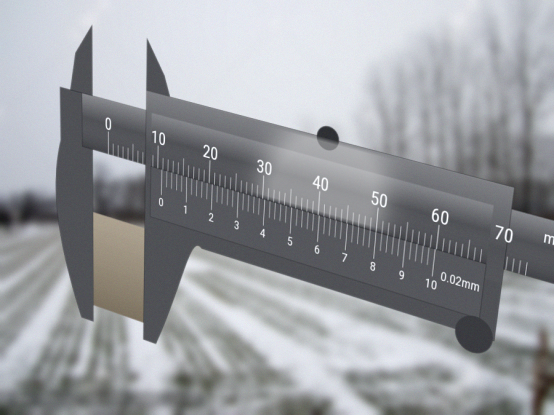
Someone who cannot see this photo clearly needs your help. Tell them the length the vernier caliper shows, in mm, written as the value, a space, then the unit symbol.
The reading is 10.8 mm
